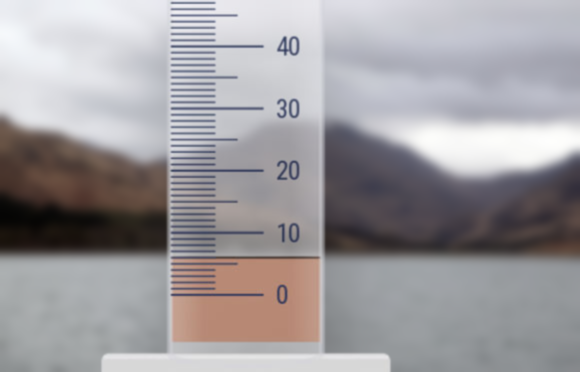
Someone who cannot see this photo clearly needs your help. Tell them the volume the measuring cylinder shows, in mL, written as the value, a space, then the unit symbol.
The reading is 6 mL
